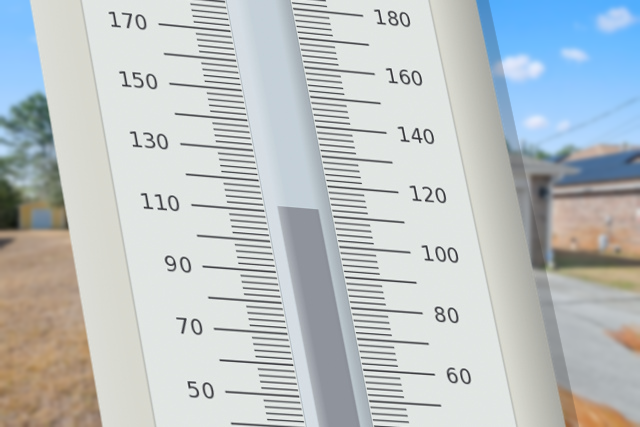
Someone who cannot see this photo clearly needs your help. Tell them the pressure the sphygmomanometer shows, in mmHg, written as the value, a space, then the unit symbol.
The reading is 112 mmHg
